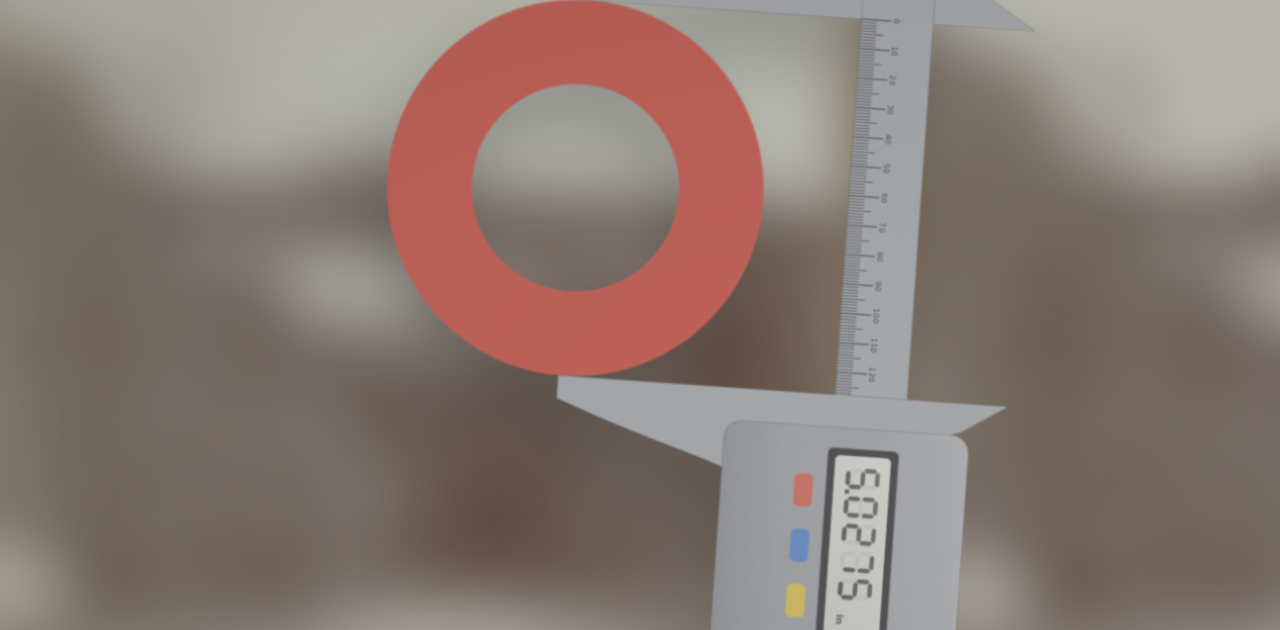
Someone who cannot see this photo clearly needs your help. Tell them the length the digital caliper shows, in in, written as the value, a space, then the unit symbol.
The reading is 5.0275 in
